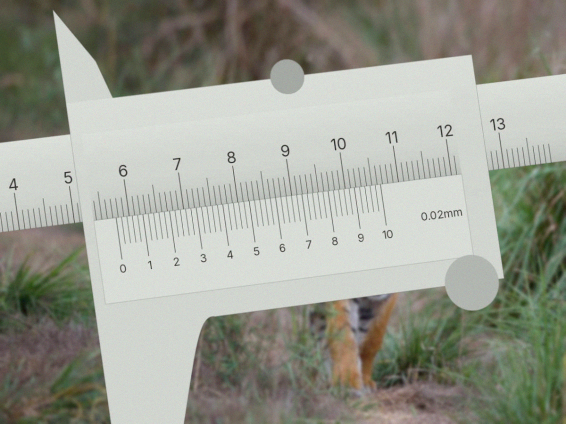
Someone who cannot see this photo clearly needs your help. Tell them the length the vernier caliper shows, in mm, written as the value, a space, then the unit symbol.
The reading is 57.6 mm
